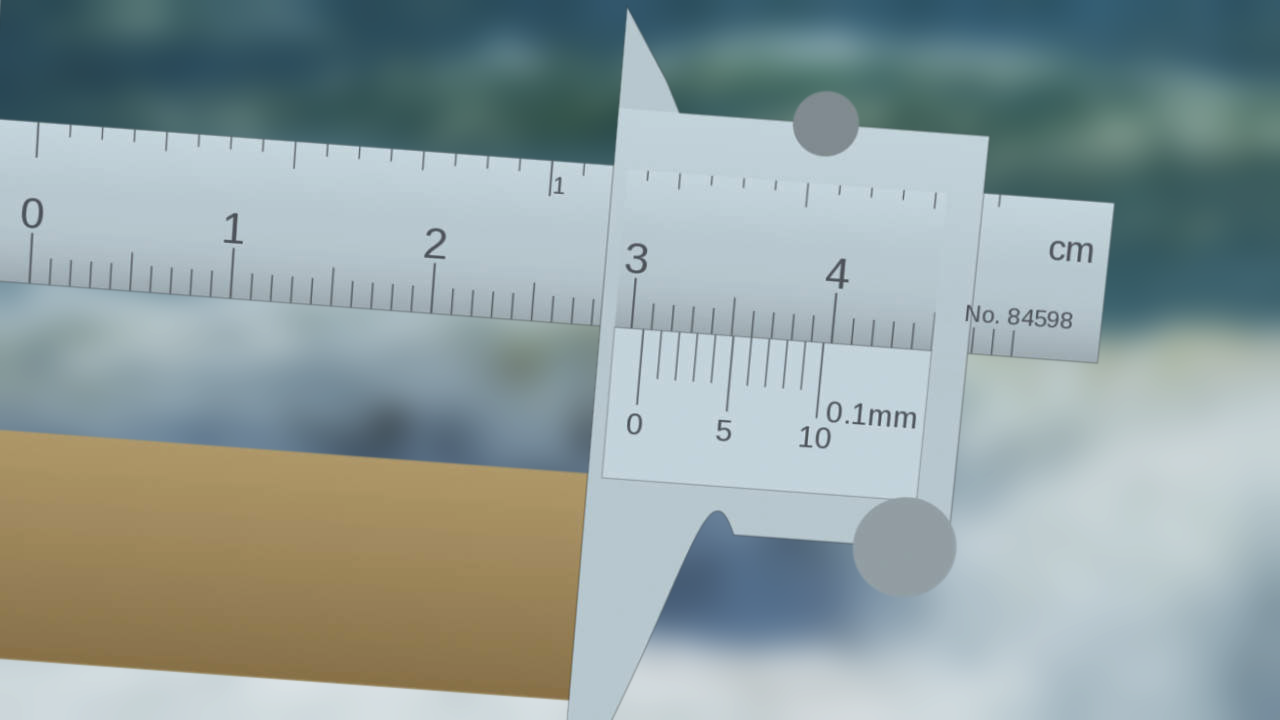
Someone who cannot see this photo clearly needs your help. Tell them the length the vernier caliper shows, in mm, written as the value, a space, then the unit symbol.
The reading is 30.6 mm
